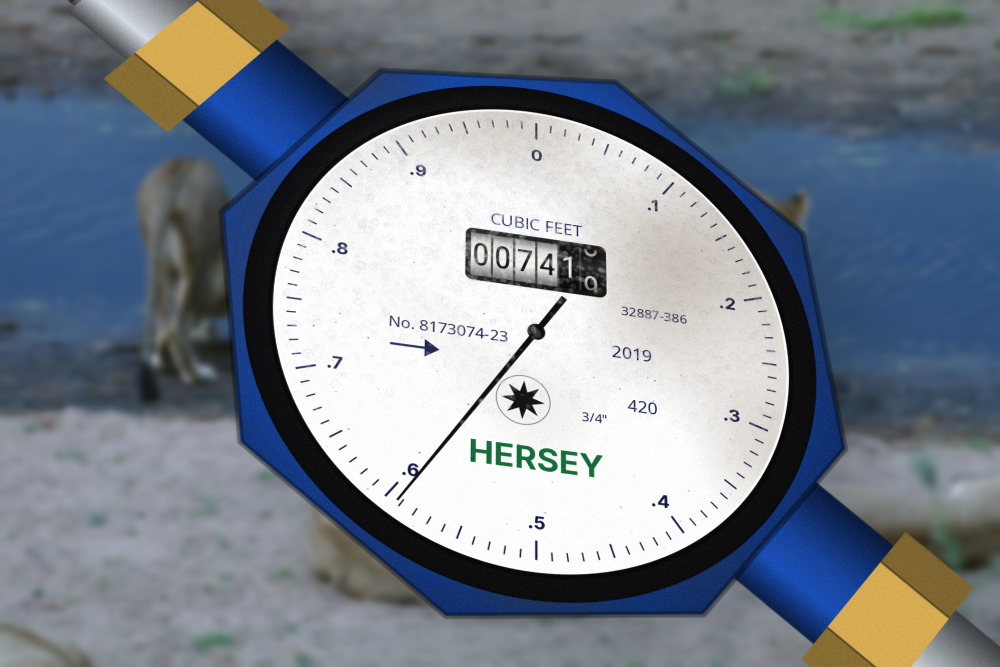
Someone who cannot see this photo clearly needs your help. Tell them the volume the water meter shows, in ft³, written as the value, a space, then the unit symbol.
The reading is 7418.59 ft³
